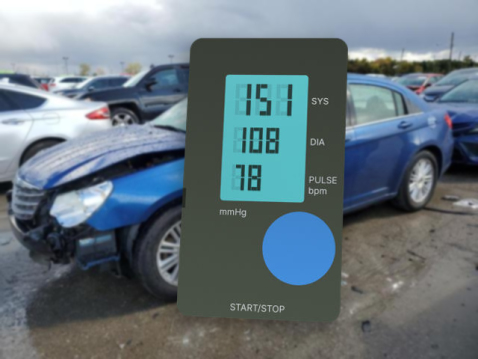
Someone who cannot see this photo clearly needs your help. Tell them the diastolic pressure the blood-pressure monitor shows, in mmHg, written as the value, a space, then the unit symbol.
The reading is 108 mmHg
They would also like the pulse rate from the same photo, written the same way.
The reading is 78 bpm
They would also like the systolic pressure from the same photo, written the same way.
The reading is 151 mmHg
